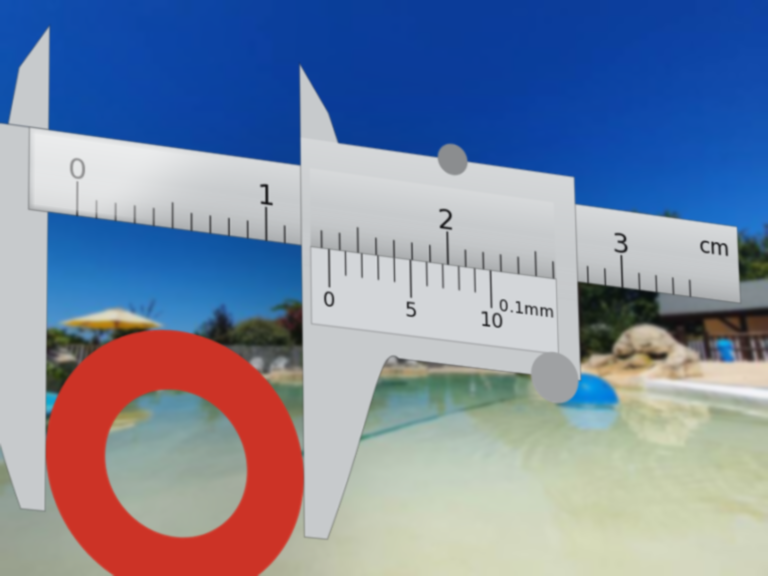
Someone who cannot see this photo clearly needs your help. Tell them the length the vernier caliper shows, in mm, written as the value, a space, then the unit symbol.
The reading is 13.4 mm
